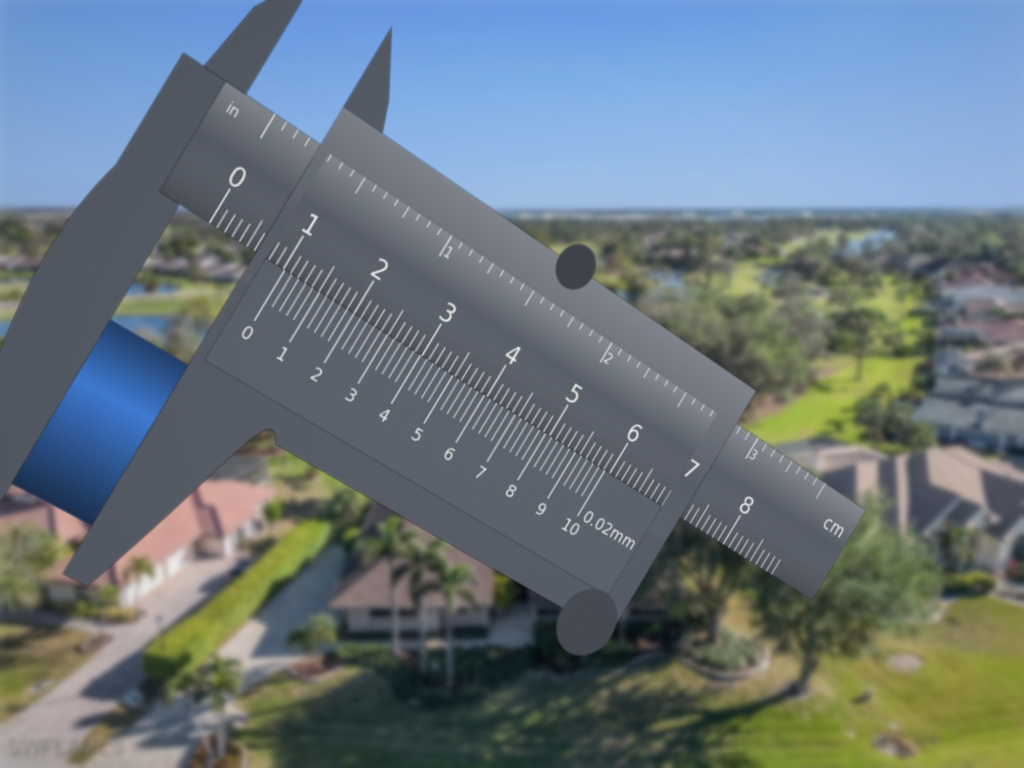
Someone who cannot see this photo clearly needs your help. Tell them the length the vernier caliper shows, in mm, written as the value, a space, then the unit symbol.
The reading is 10.2 mm
